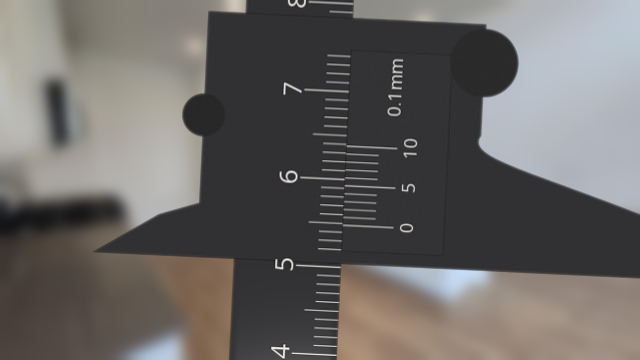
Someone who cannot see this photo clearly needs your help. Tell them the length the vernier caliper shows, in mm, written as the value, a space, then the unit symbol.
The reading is 54.8 mm
